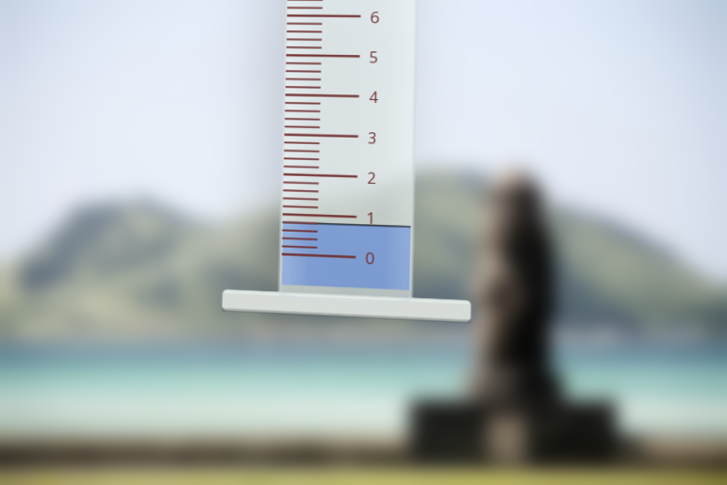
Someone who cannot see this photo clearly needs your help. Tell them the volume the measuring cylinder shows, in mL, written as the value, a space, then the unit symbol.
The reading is 0.8 mL
